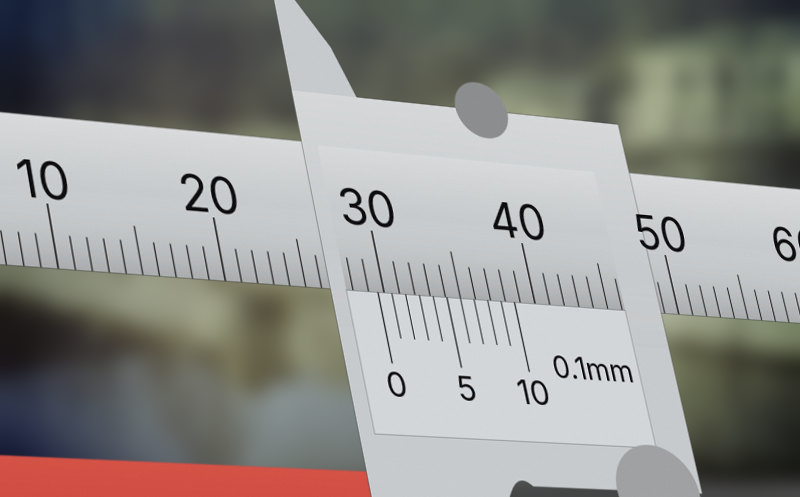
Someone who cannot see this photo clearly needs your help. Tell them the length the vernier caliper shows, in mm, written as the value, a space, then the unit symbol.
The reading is 29.6 mm
